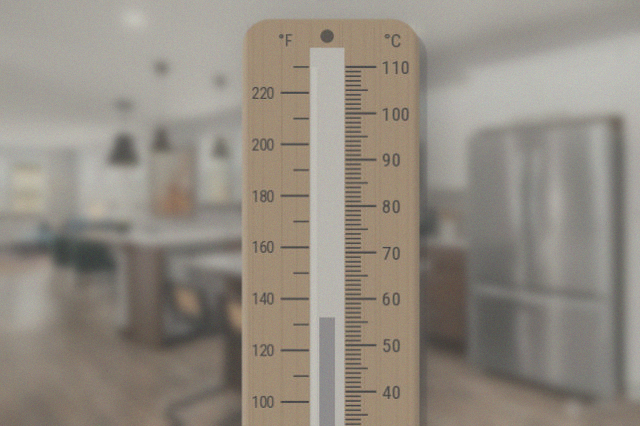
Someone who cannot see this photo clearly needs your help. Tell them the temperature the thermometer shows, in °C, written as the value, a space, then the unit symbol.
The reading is 56 °C
